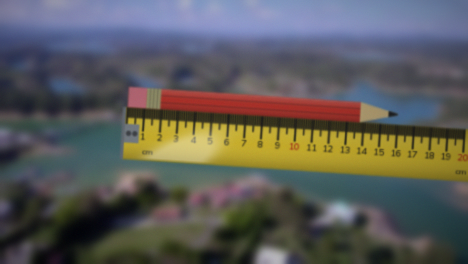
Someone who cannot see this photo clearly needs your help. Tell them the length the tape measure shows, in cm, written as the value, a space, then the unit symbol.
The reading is 16 cm
